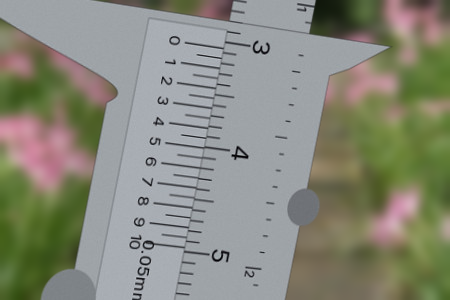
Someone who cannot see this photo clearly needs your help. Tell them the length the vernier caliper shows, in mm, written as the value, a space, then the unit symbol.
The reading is 30.6 mm
